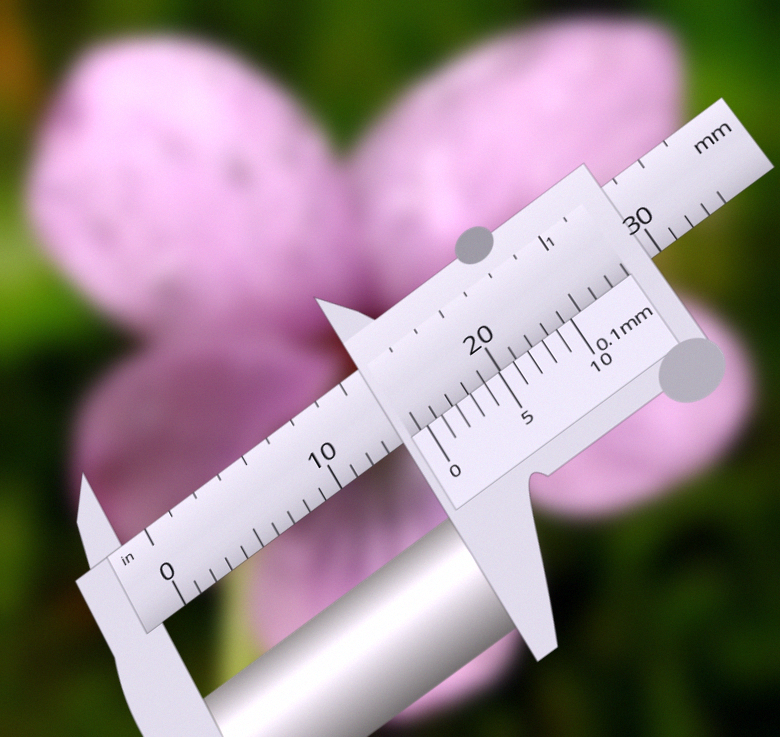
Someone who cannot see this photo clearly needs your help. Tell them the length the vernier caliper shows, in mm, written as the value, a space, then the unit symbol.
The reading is 15.4 mm
